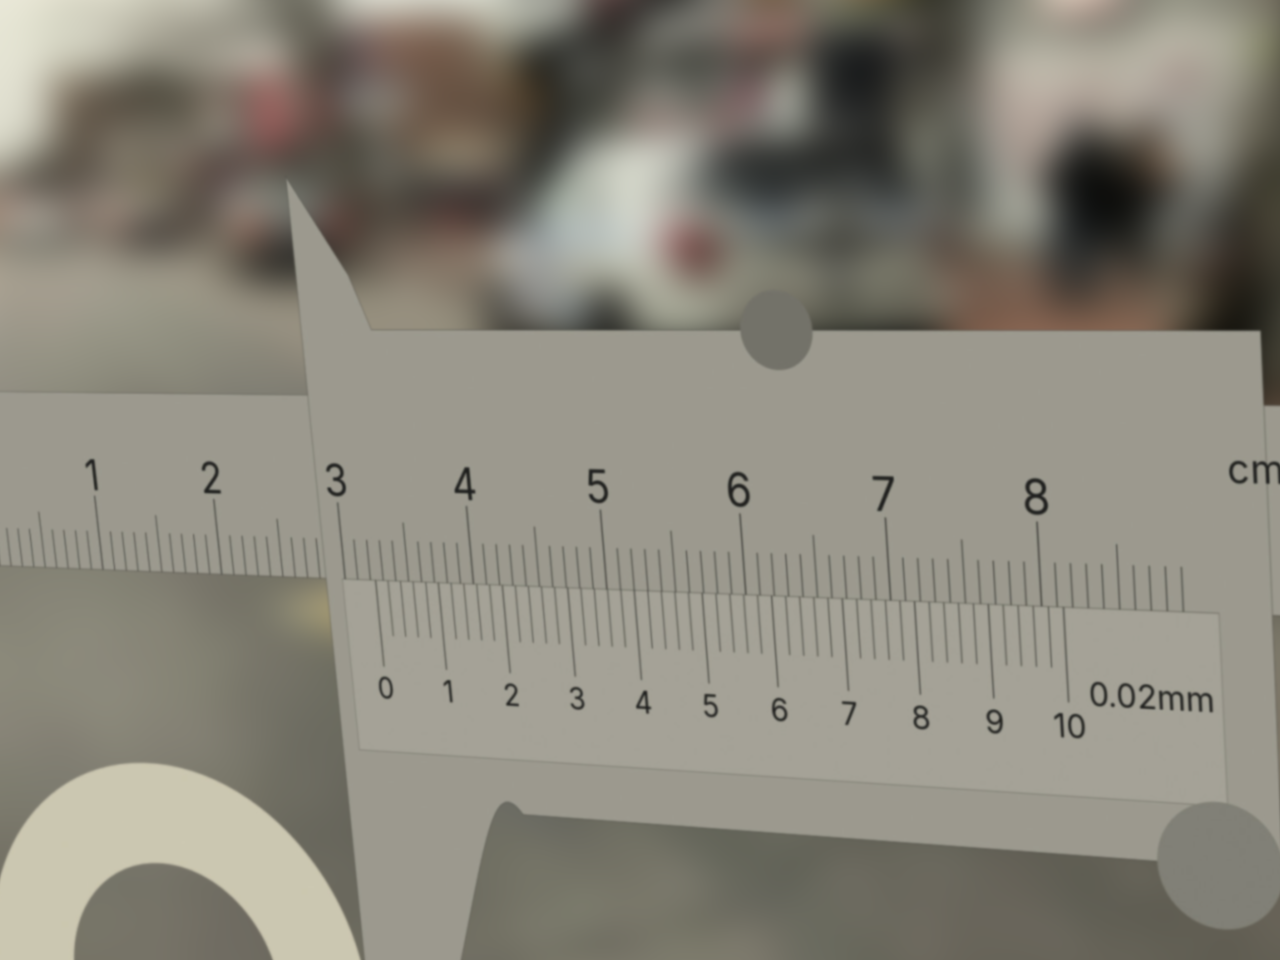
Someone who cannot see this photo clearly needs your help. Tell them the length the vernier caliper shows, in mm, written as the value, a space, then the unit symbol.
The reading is 32.4 mm
